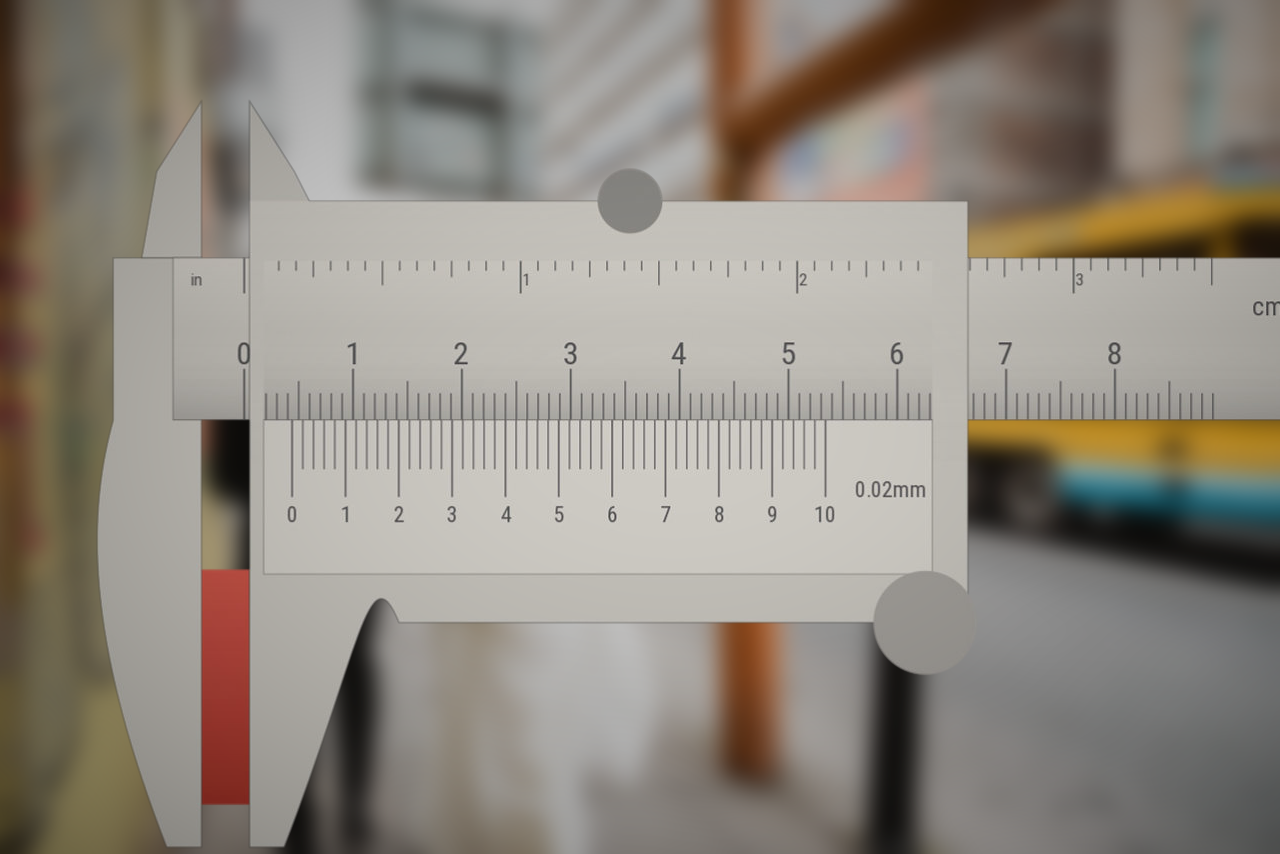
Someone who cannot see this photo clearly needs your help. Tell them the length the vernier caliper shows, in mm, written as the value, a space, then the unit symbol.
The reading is 4.4 mm
